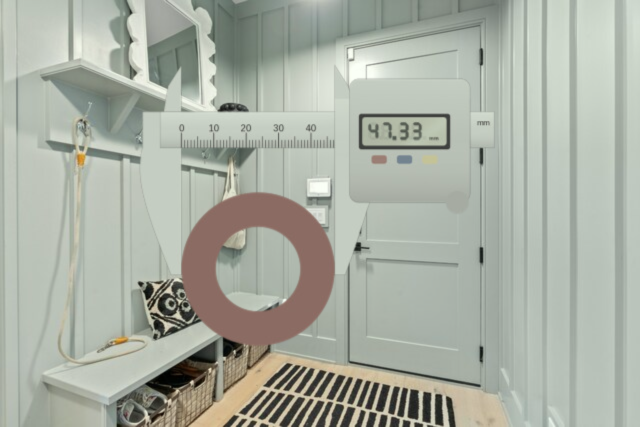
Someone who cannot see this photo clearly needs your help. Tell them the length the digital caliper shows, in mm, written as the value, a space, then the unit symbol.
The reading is 47.33 mm
